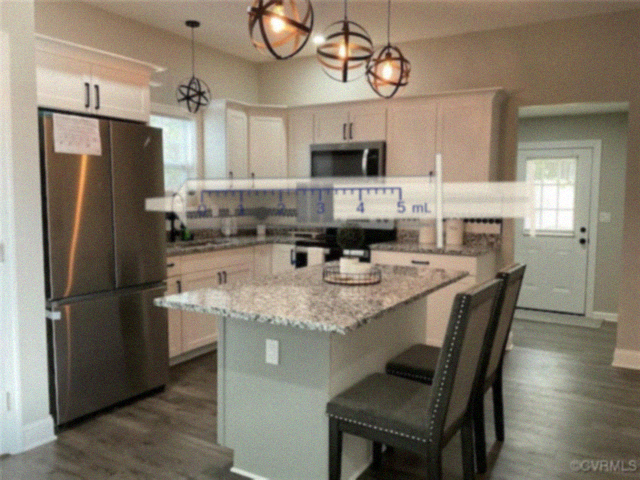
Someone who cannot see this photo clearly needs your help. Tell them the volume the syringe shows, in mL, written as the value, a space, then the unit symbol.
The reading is 2.4 mL
